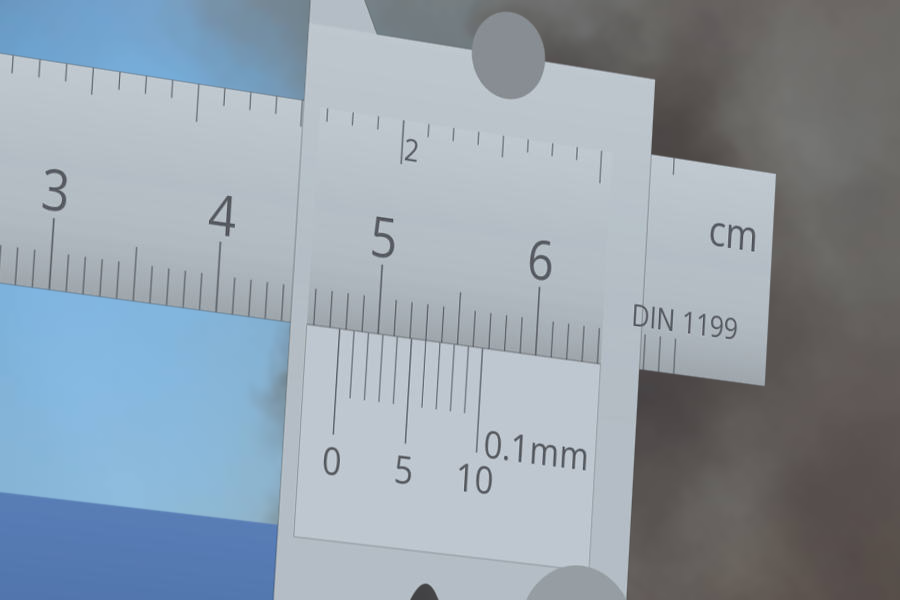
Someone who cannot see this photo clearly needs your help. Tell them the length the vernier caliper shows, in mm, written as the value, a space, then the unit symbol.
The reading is 47.6 mm
